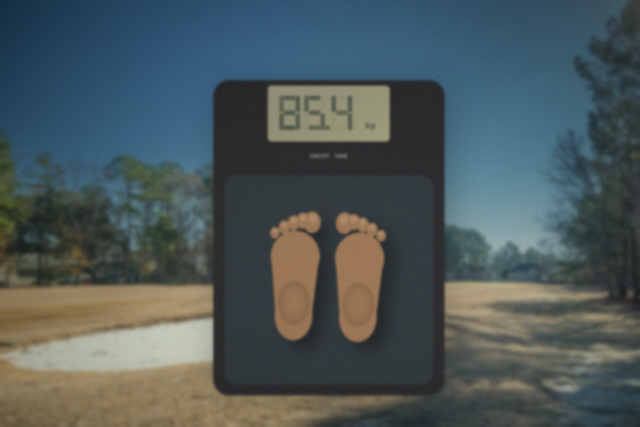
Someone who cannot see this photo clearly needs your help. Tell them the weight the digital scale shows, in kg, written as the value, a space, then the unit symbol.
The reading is 85.4 kg
